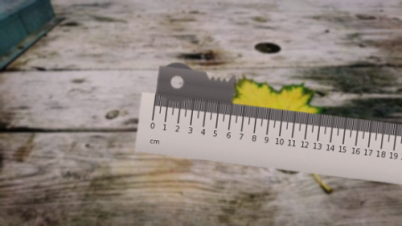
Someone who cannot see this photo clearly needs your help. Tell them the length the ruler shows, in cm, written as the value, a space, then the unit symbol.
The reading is 6 cm
